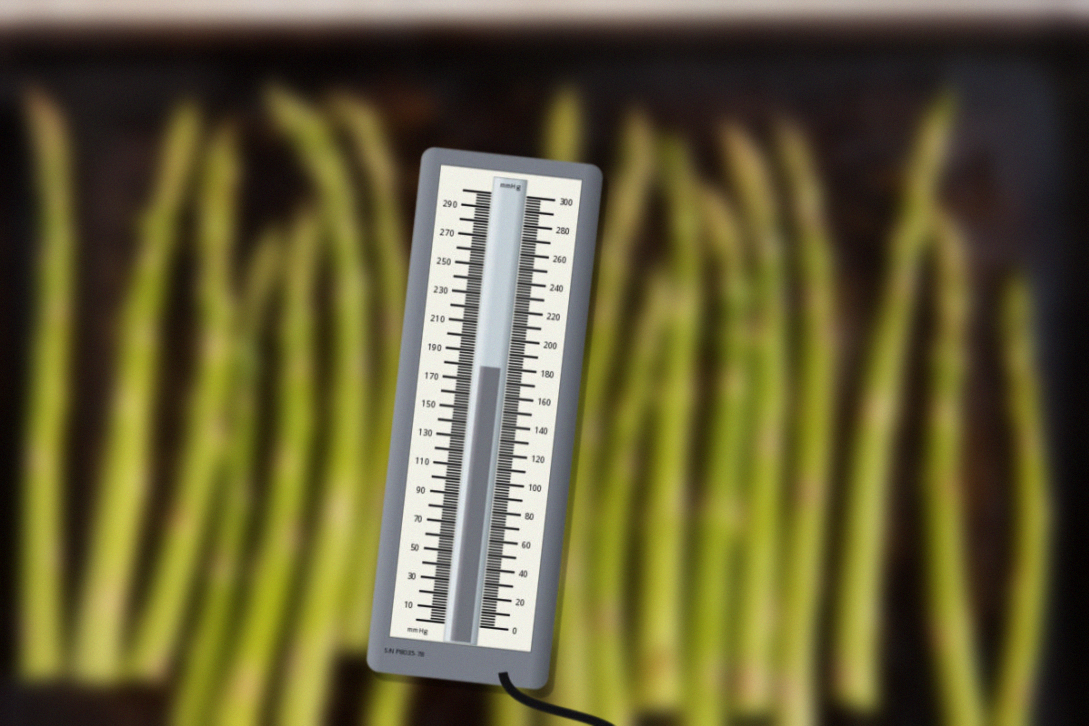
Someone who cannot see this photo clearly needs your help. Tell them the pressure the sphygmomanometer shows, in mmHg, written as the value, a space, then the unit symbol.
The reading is 180 mmHg
